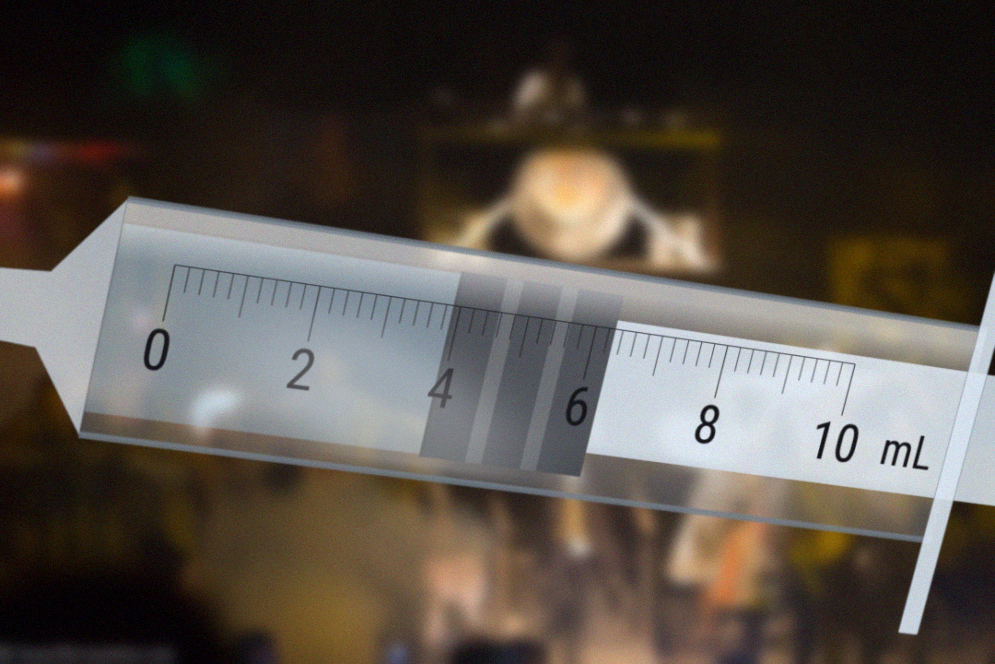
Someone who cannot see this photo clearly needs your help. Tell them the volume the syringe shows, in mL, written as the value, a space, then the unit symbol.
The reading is 3.9 mL
